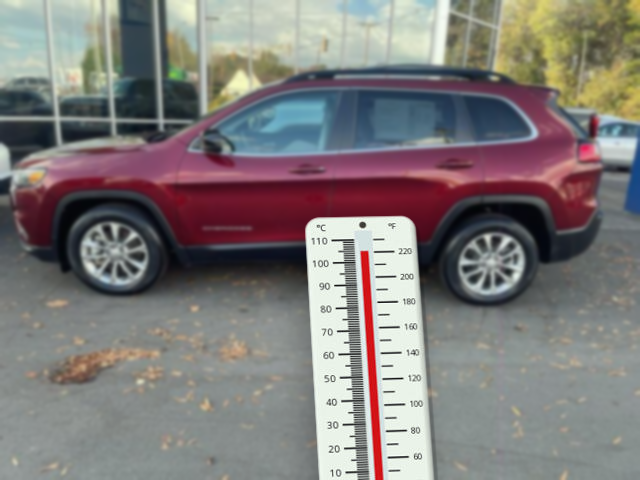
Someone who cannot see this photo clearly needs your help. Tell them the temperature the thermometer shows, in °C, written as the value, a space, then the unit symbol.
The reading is 105 °C
